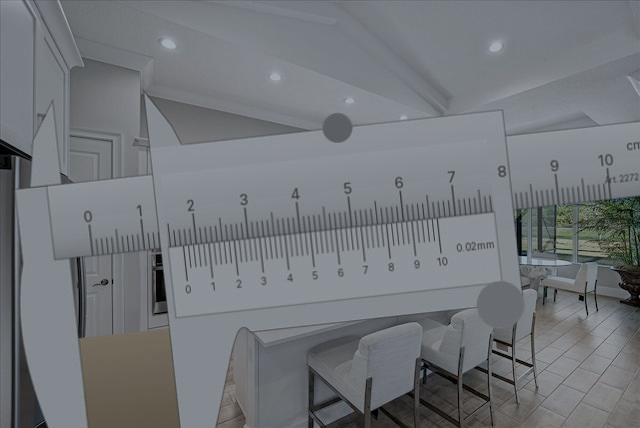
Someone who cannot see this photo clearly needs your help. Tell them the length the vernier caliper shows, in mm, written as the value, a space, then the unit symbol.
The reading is 17.5 mm
